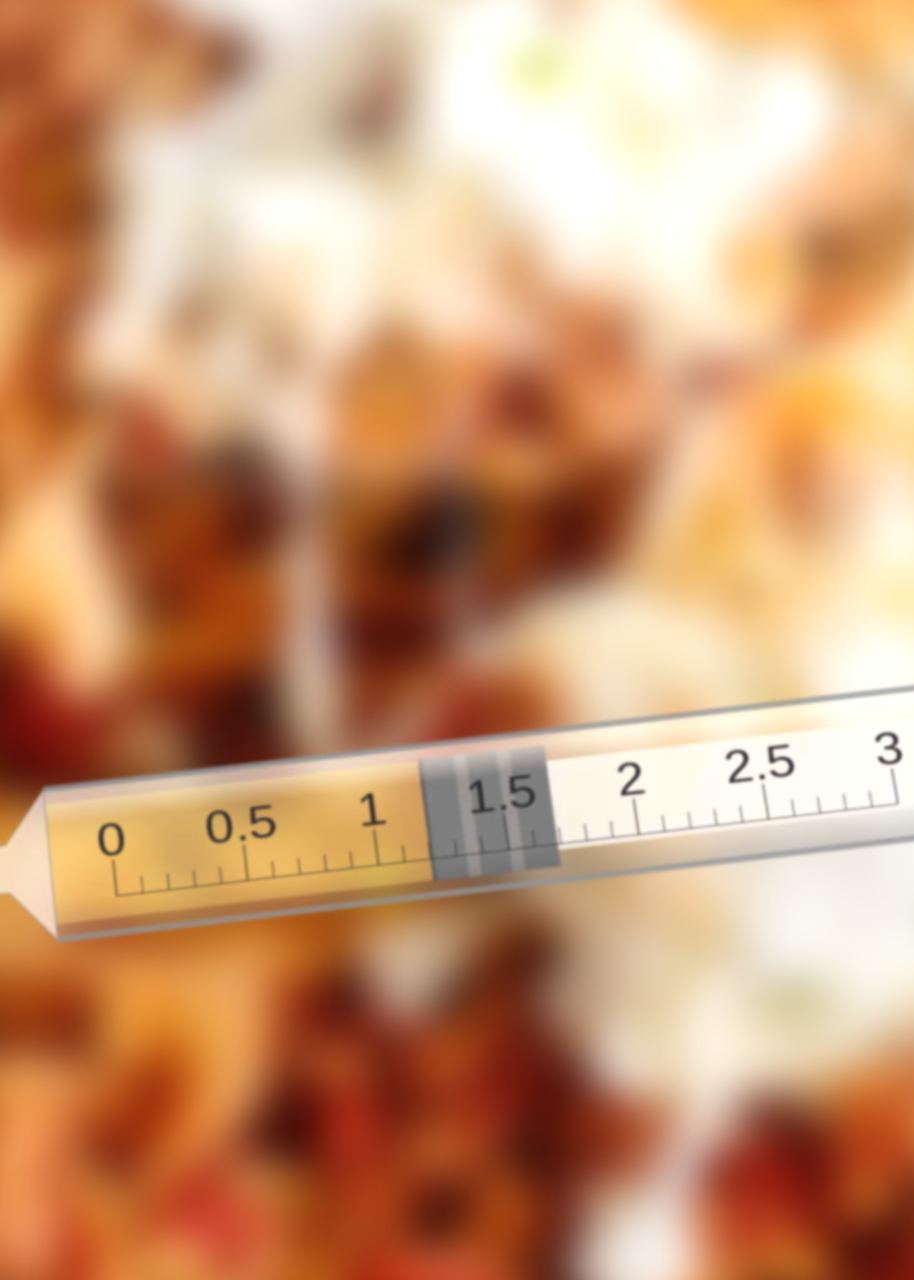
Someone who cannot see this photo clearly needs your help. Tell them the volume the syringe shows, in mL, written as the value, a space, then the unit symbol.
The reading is 1.2 mL
